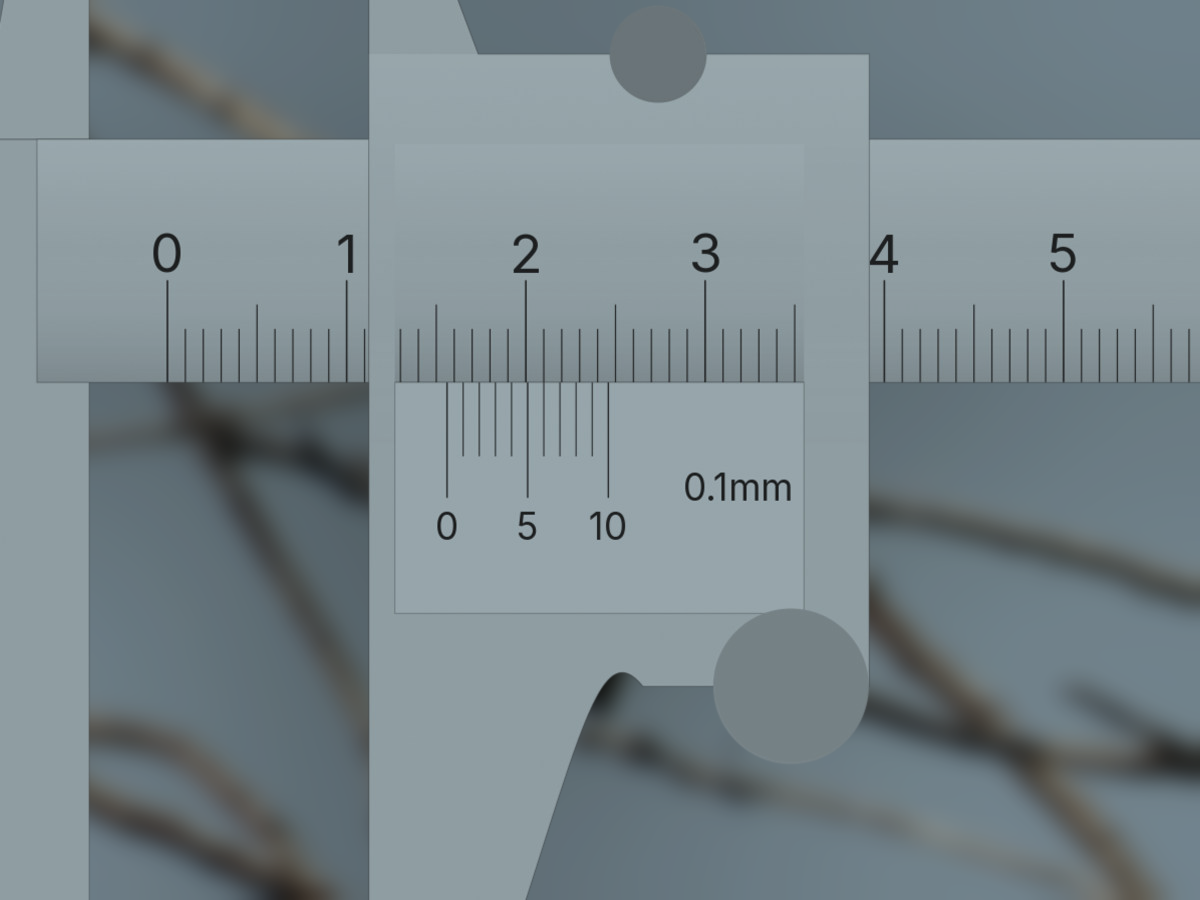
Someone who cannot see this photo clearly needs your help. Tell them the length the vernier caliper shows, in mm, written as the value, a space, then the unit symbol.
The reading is 15.6 mm
